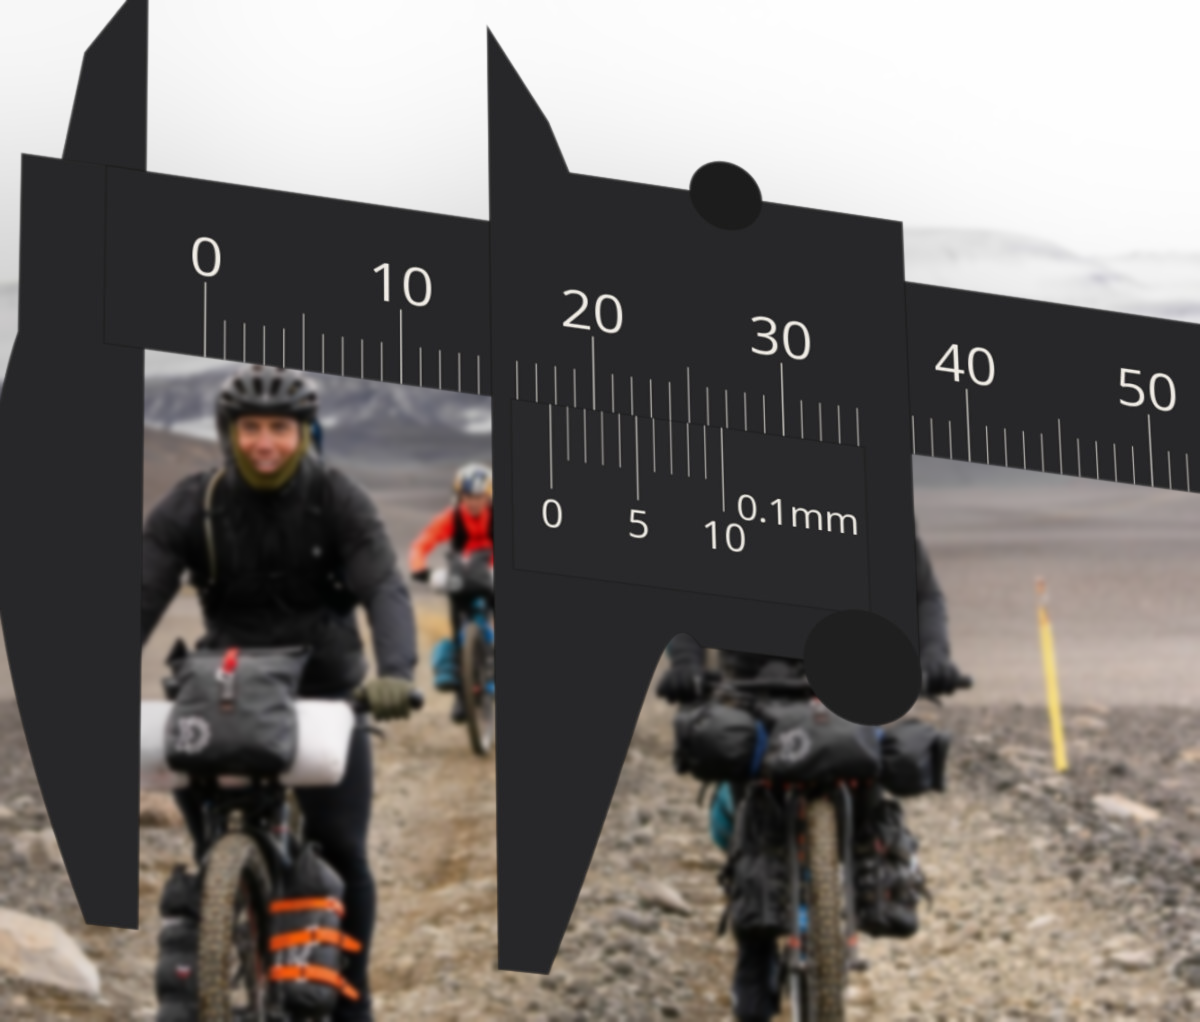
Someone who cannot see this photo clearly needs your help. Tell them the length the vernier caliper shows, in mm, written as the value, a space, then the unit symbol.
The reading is 17.7 mm
